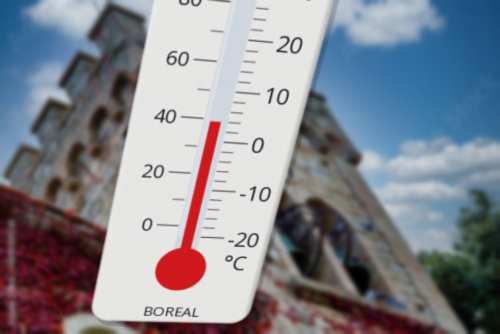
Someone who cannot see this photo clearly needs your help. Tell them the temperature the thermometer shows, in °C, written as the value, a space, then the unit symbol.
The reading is 4 °C
